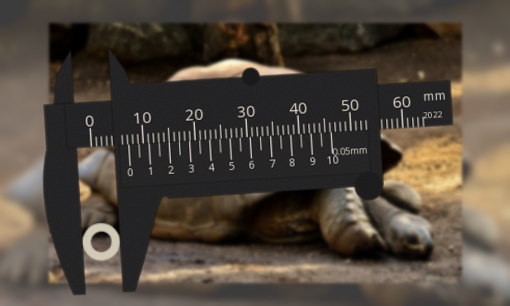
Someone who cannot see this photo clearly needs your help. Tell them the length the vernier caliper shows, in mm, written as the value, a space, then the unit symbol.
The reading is 7.2 mm
